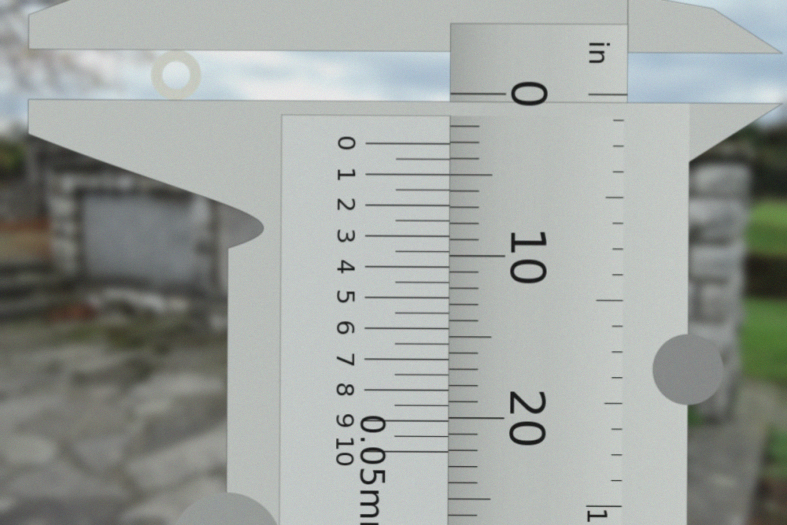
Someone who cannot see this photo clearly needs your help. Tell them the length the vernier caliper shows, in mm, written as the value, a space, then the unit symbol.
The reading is 3.1 mm
